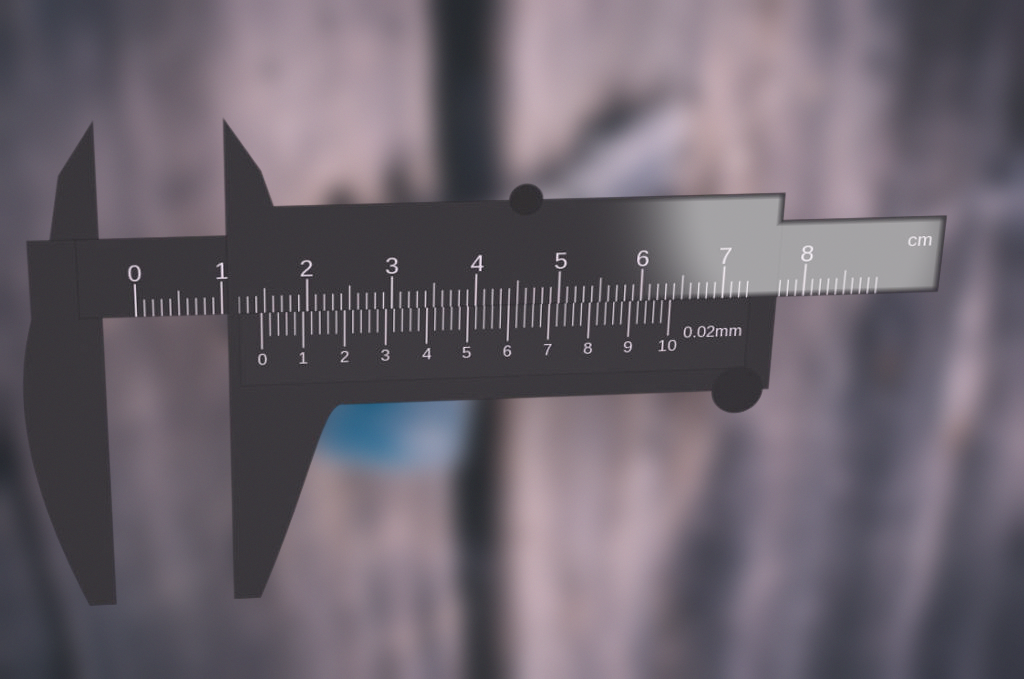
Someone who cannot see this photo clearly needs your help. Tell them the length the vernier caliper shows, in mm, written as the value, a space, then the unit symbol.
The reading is 14.6 mm
